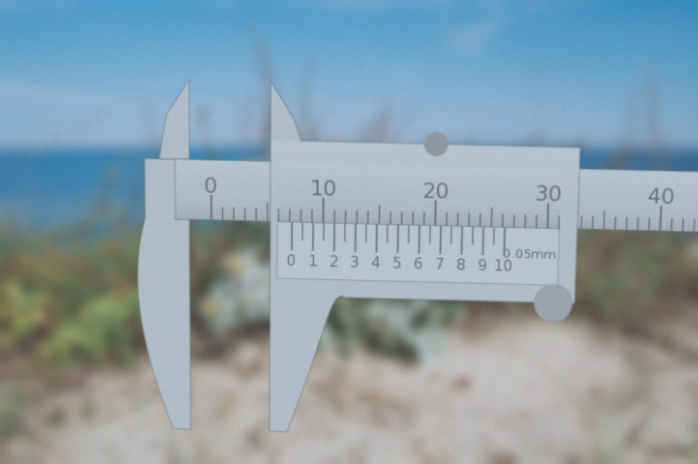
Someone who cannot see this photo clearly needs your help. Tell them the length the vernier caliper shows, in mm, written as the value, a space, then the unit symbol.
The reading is 7.2 mm
